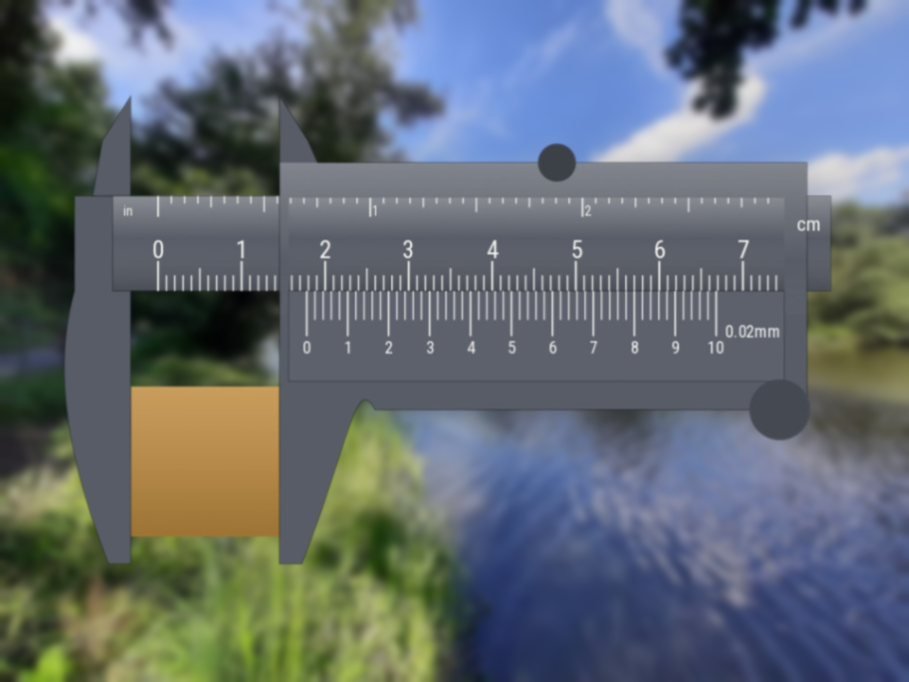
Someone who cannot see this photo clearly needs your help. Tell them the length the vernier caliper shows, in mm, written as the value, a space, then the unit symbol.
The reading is 17.8 mm
